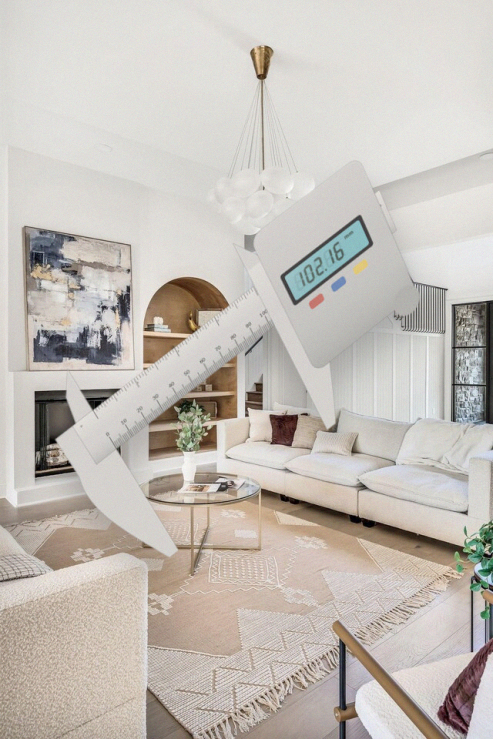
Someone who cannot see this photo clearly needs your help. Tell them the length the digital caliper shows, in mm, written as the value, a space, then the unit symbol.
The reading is 102.16 mm
